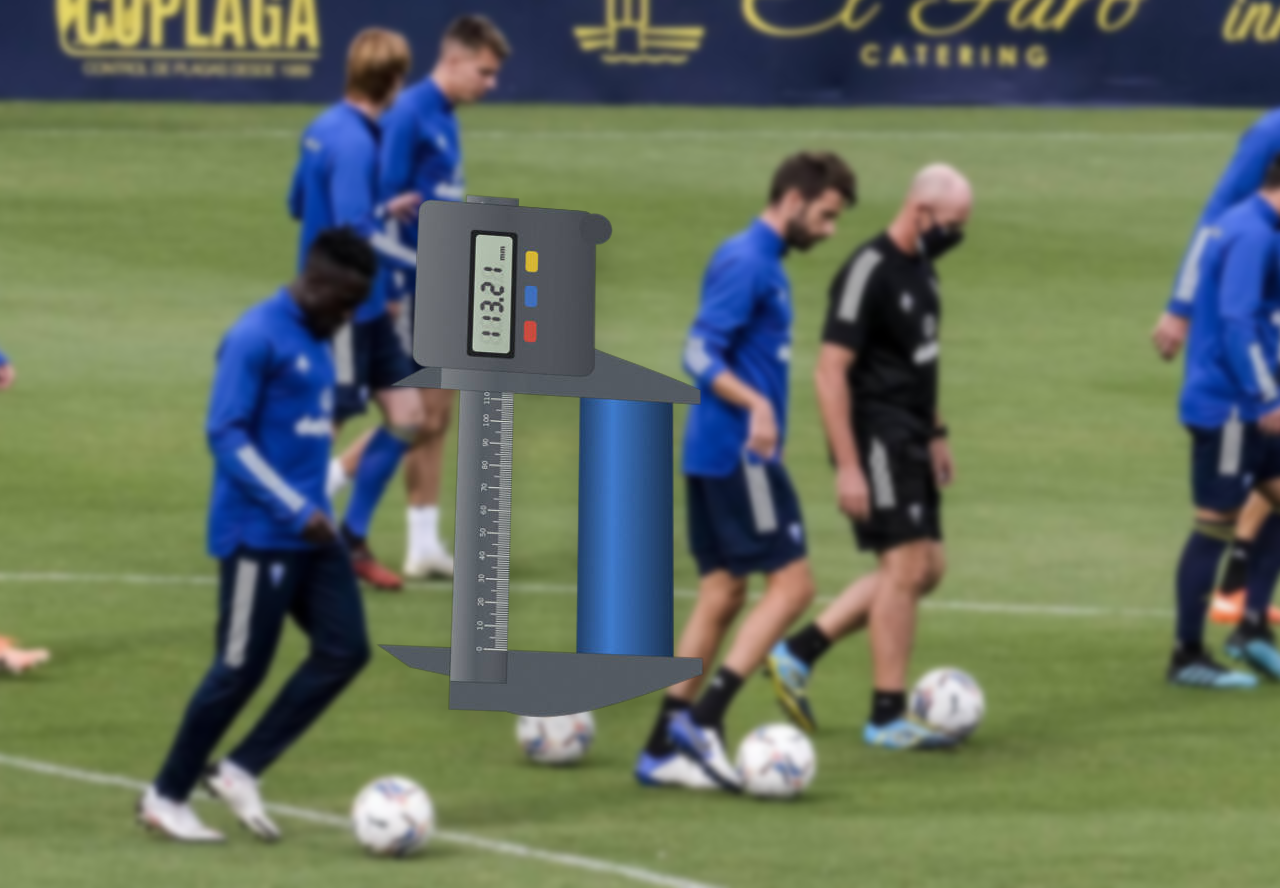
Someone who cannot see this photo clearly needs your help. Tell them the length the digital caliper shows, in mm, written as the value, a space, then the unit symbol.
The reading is 113.21 mm
